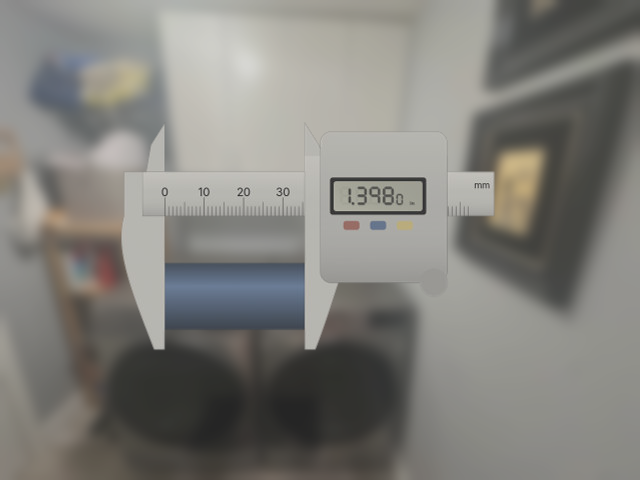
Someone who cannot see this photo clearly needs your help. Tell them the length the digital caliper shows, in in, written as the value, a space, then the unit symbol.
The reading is 1.3980 in
